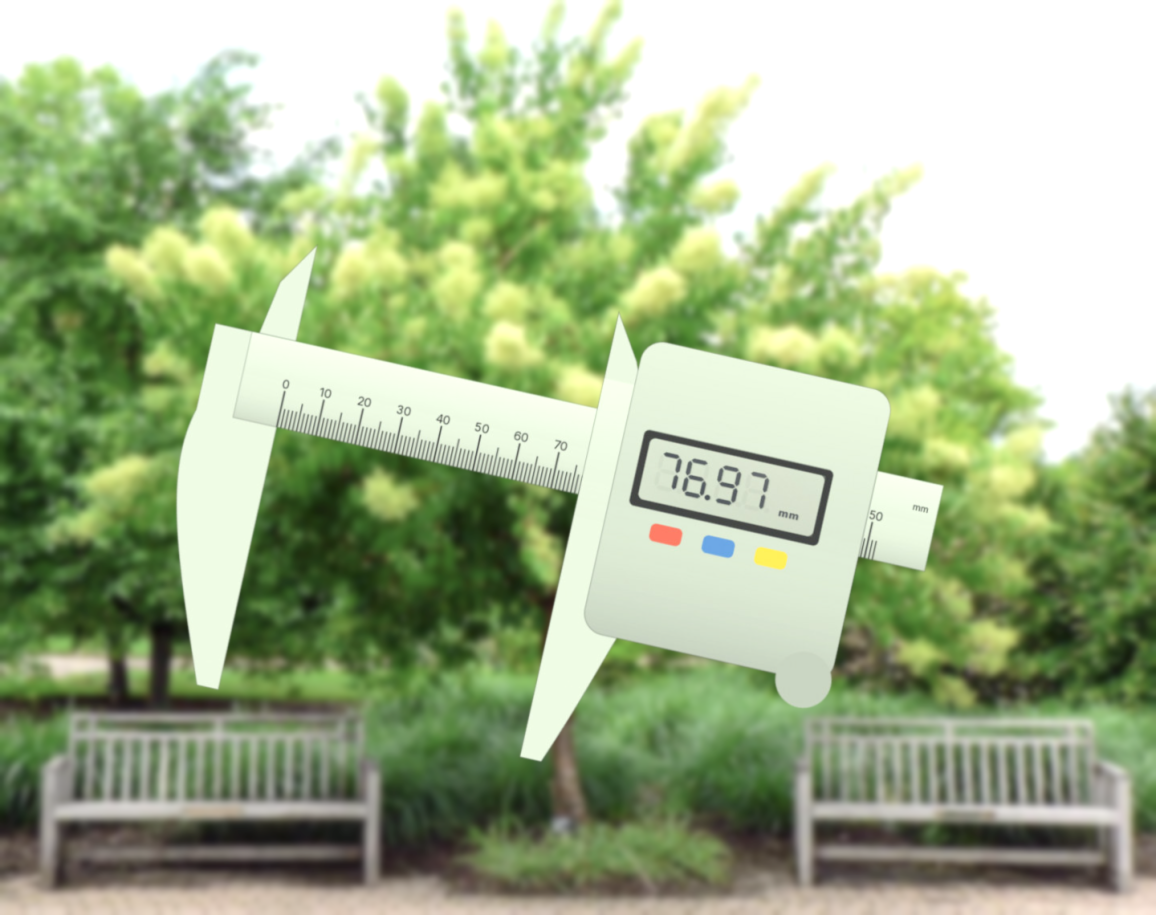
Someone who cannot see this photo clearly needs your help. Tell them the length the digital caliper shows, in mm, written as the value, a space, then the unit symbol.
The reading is 76.97 mm
